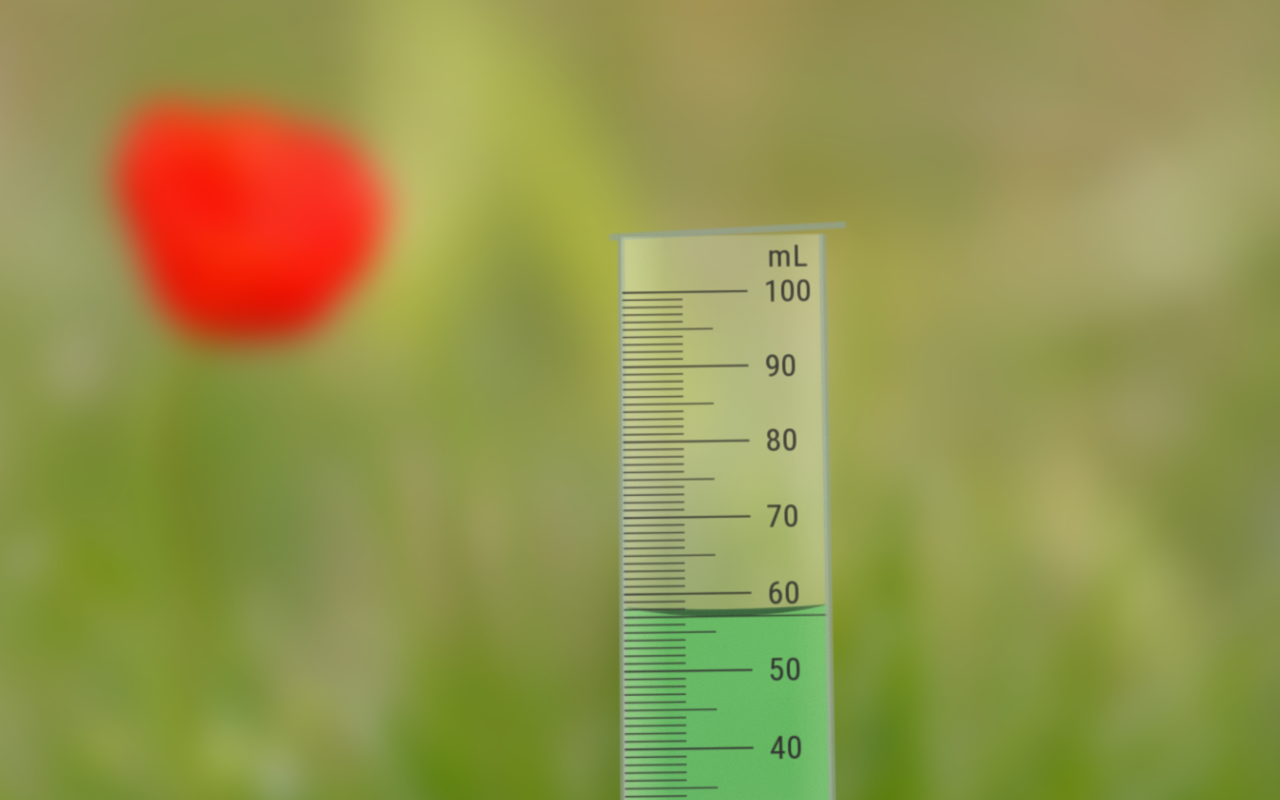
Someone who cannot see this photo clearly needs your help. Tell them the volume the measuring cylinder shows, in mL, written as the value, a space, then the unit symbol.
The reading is 57 mL
